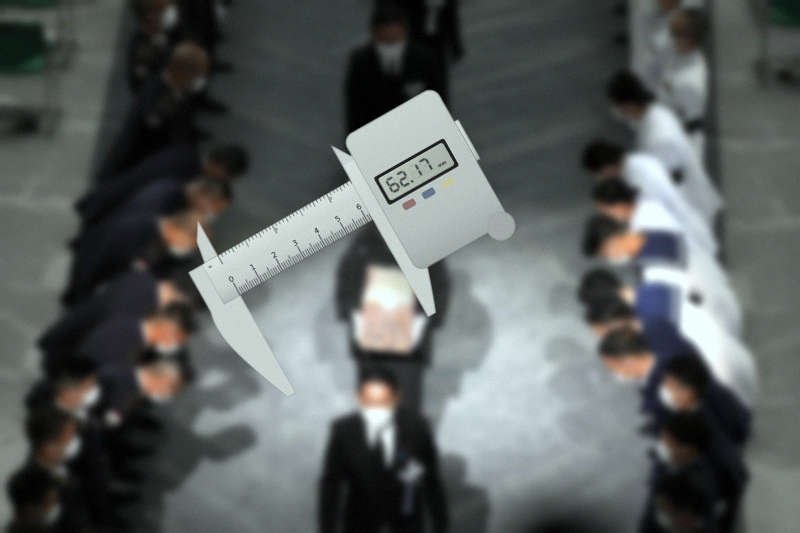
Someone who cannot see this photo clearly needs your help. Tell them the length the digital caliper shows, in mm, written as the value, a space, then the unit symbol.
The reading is 62.17 mm
